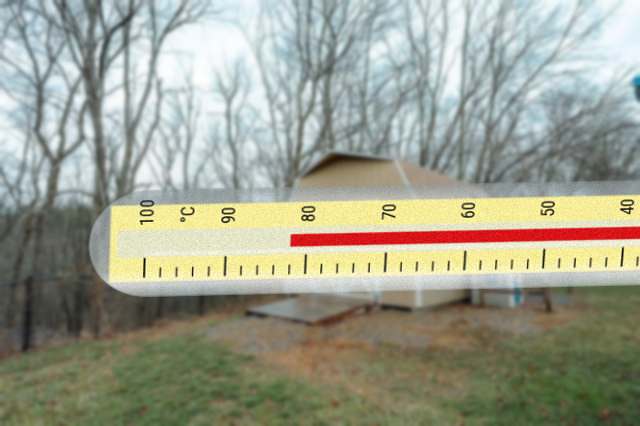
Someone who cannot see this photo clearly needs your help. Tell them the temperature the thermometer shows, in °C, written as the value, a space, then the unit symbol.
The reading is 82 °C
